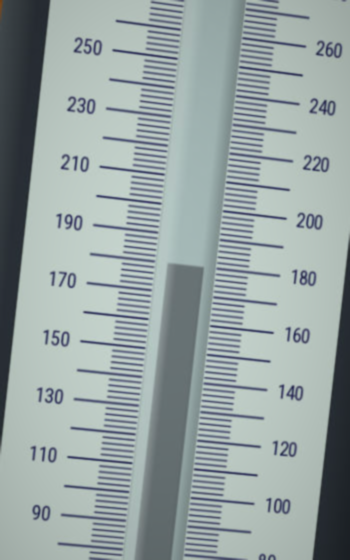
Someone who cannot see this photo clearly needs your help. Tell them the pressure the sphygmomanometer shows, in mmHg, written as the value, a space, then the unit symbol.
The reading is 180 mmHg
